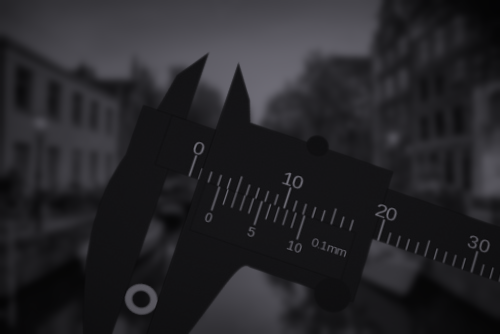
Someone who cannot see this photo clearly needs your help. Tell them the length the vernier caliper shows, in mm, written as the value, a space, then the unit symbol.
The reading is 3.2 mm
